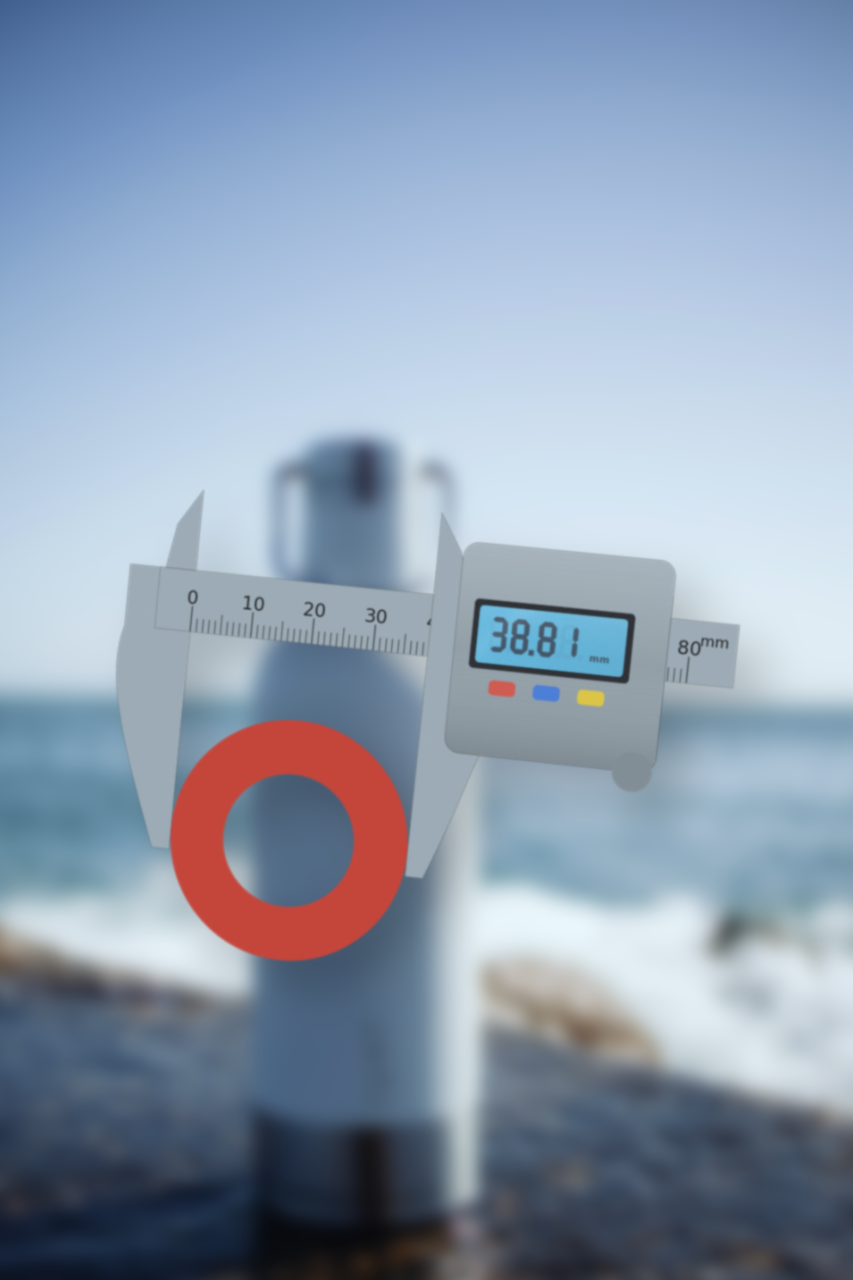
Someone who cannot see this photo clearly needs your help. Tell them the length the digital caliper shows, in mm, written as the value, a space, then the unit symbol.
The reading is 38.81 mm
